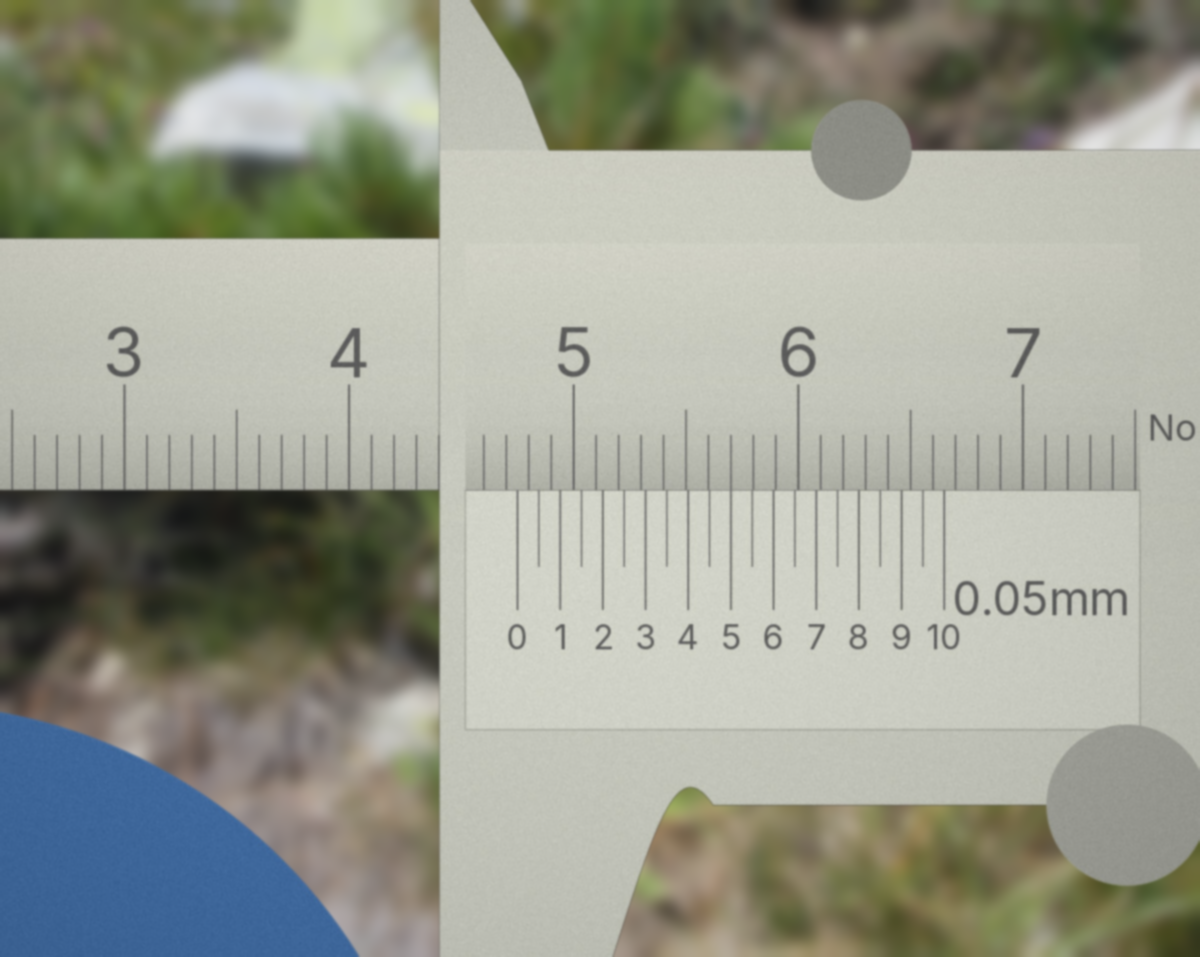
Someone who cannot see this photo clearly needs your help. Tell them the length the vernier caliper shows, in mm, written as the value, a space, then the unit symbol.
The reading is 47.5 mm
